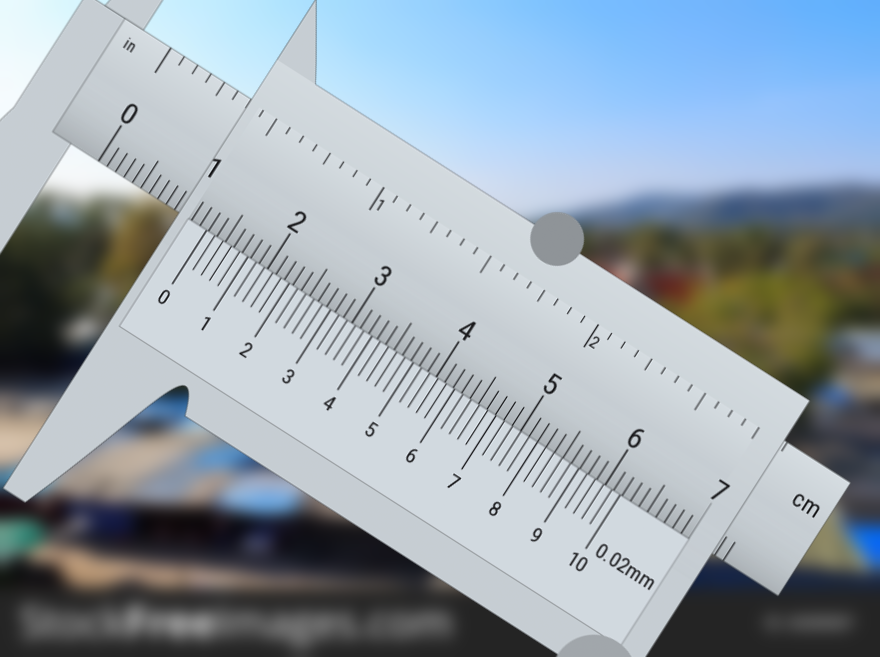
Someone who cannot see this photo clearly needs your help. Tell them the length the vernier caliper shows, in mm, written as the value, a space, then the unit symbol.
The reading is 12.8 mm
